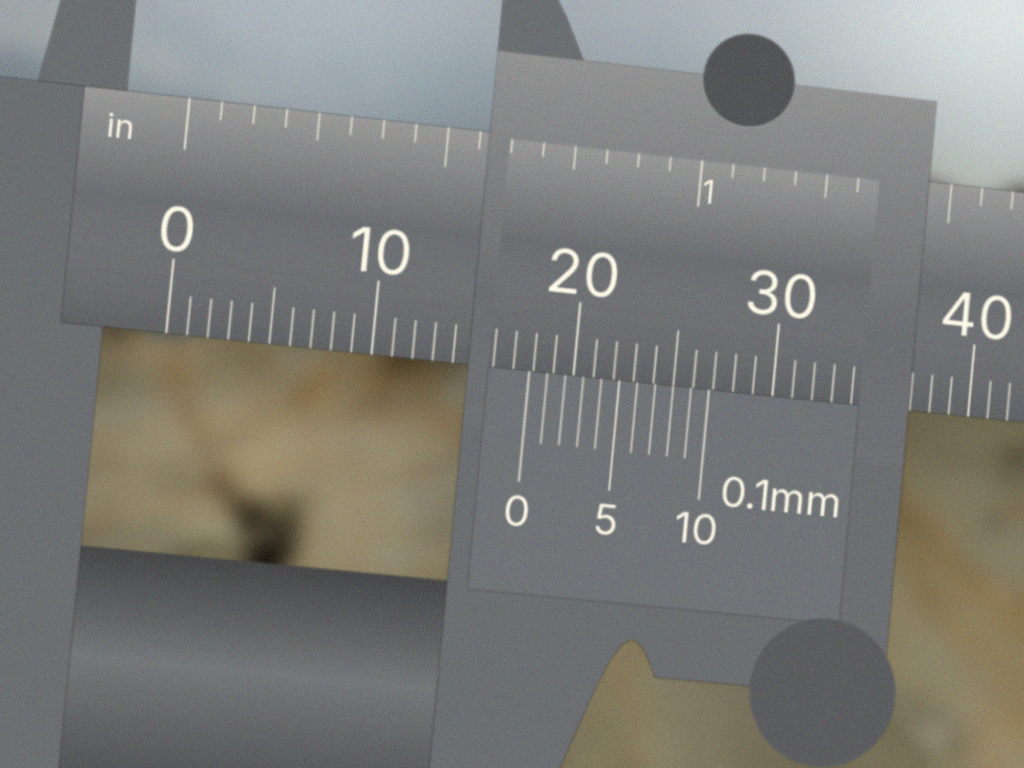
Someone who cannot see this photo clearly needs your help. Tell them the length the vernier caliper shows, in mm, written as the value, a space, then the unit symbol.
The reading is 17.8 mm
